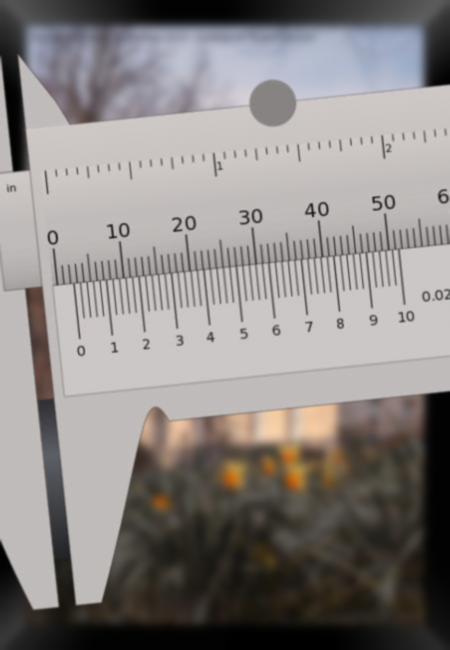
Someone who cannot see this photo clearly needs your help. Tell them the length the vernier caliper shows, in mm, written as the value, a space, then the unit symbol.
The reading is 2.5 mm
